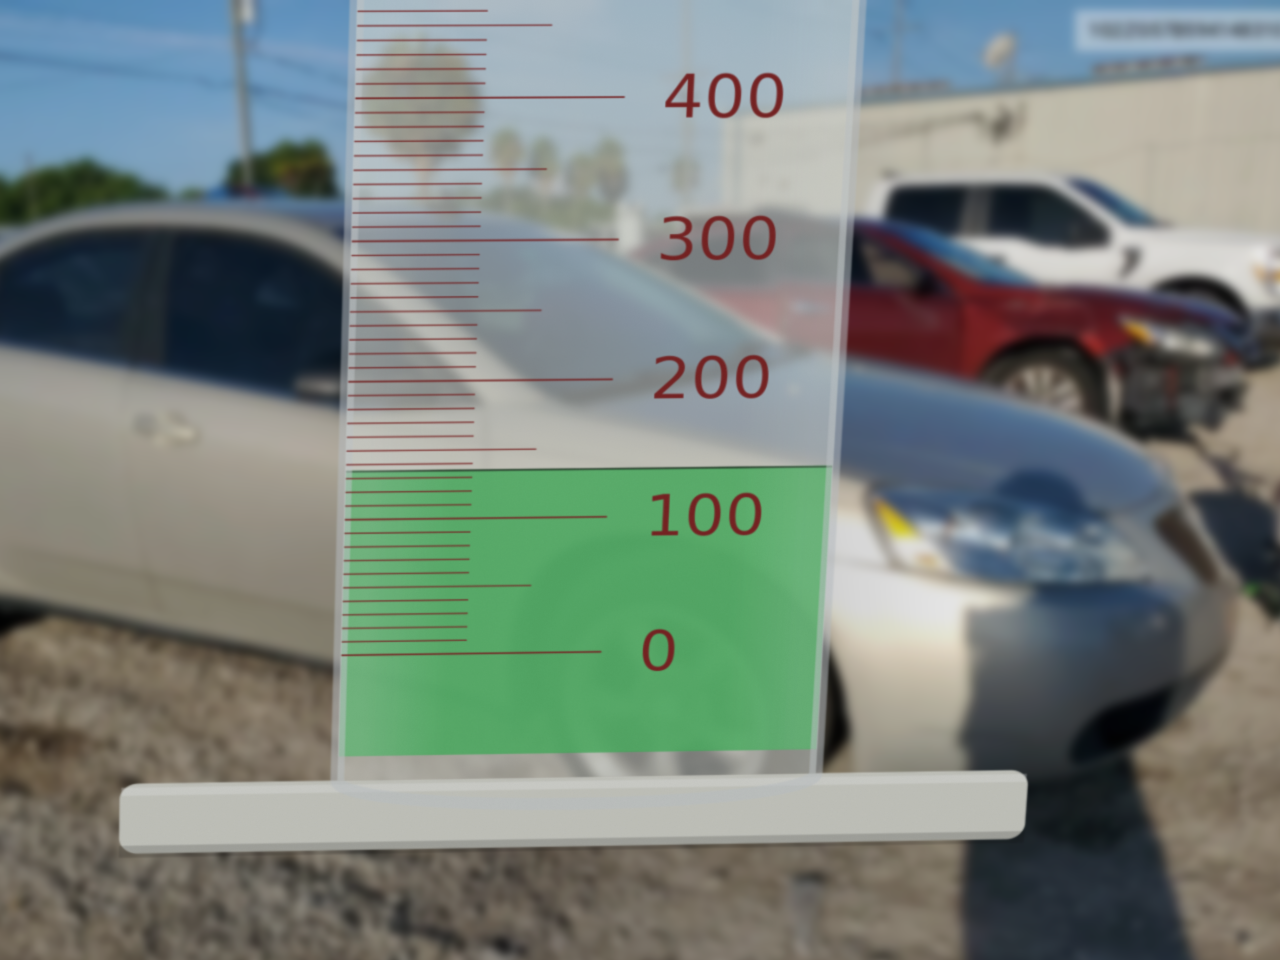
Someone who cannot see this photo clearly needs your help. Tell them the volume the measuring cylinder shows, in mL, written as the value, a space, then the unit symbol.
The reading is 135 mL
